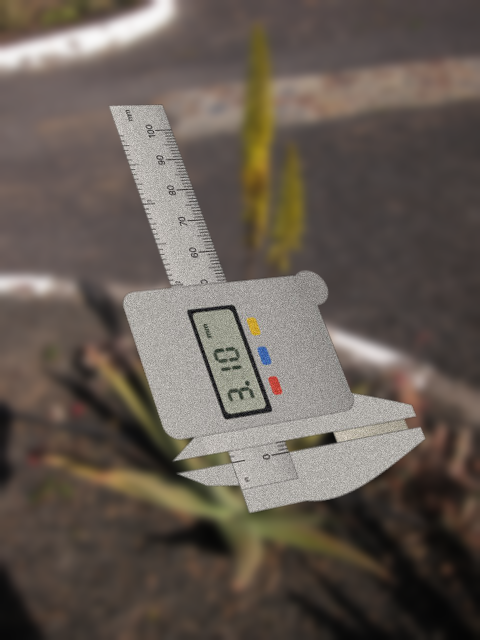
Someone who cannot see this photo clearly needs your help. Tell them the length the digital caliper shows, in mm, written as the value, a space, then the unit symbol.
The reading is 3.10 mm
